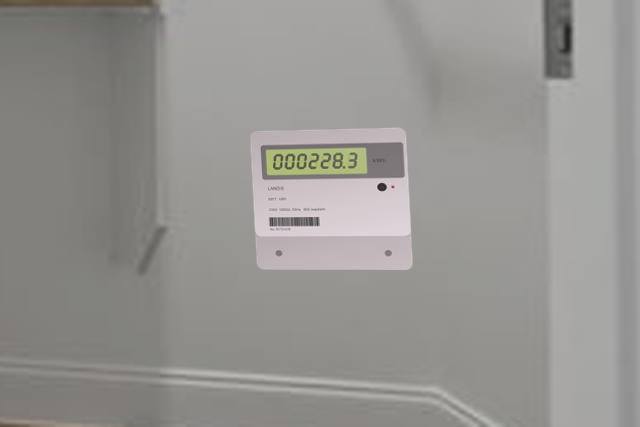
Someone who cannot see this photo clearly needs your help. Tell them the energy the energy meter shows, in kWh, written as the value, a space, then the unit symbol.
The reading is 228.3 kWh
